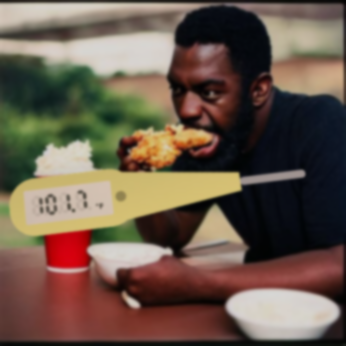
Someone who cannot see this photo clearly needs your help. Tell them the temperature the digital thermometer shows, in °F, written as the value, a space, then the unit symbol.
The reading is 101.7 °F
